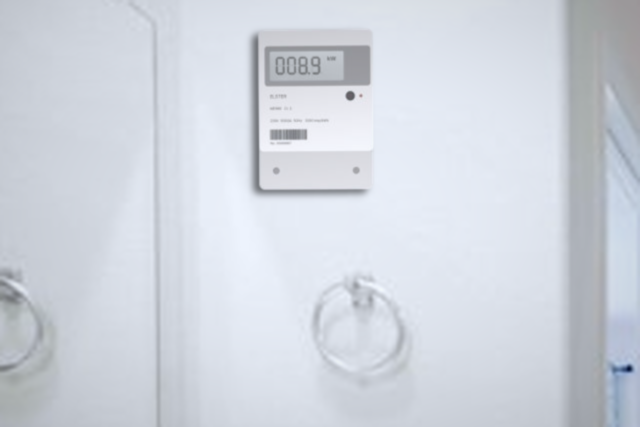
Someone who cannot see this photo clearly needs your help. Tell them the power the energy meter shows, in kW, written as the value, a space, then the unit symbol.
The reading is 8.9 kW
